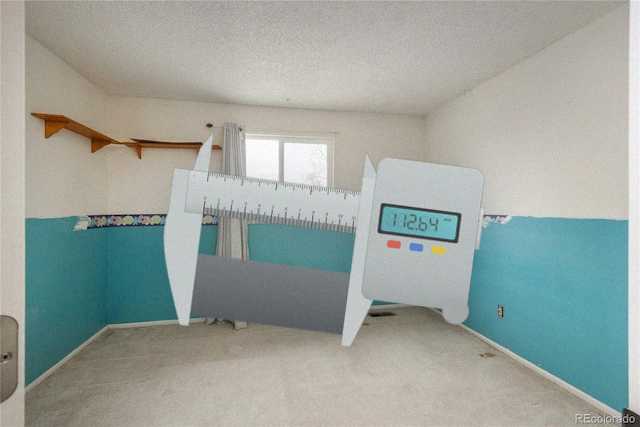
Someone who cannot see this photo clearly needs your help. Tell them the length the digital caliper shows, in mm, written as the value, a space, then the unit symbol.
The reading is 112.64 mm
